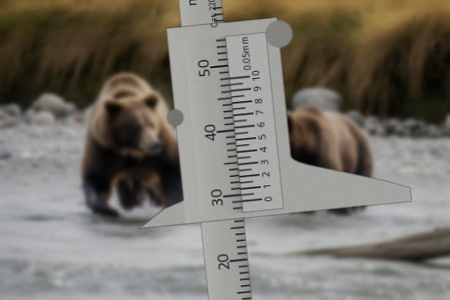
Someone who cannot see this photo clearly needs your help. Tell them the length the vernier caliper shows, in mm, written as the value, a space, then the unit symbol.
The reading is 29.0 mm
